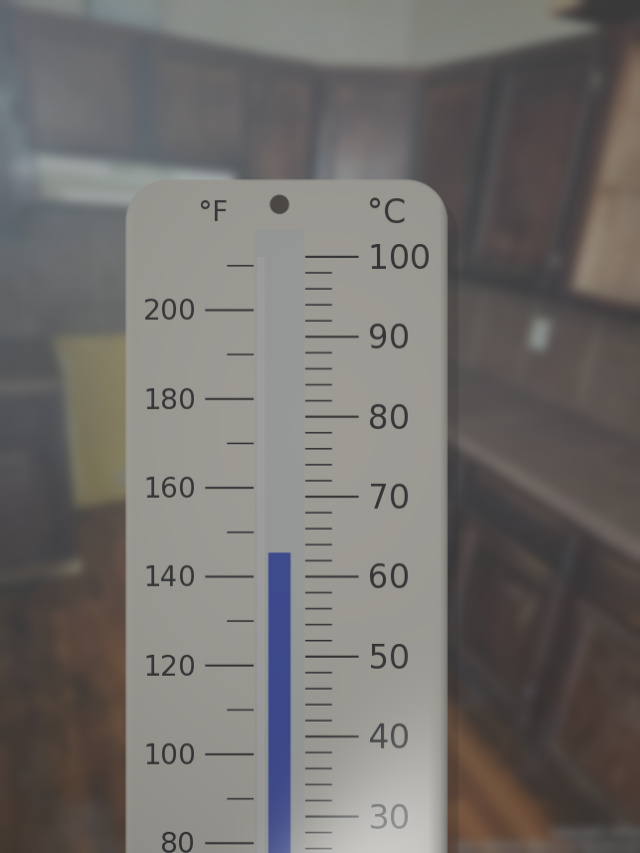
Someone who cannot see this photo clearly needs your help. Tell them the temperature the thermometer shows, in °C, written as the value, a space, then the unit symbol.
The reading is 63 °C
